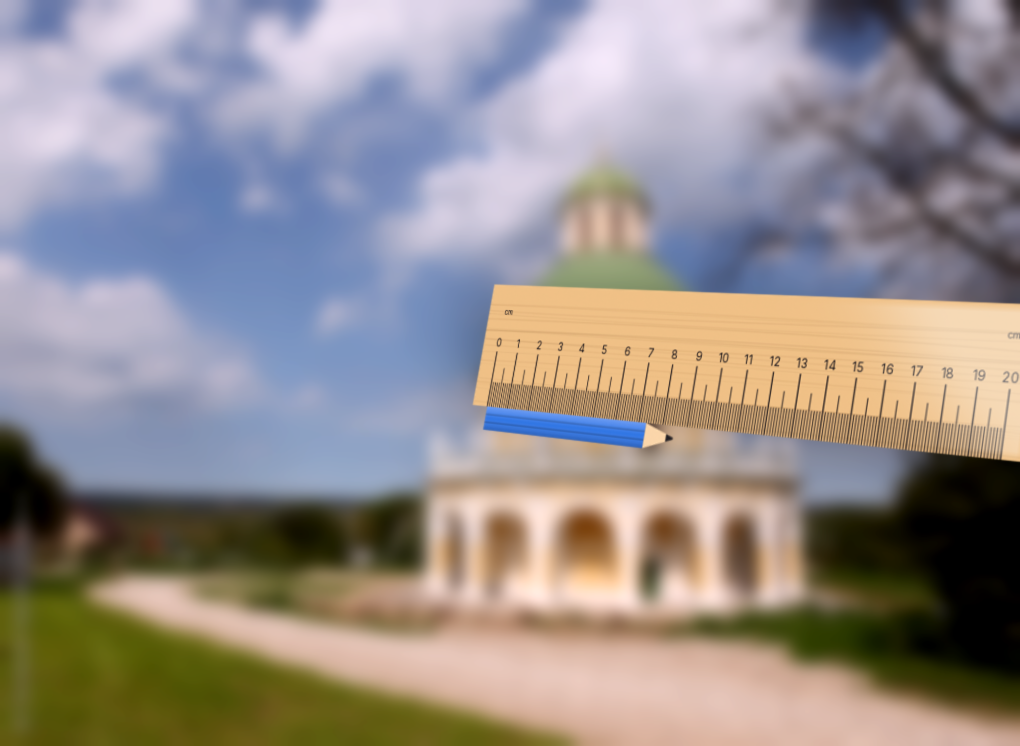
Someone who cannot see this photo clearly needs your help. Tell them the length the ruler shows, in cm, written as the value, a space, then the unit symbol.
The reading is 8.5 cm
